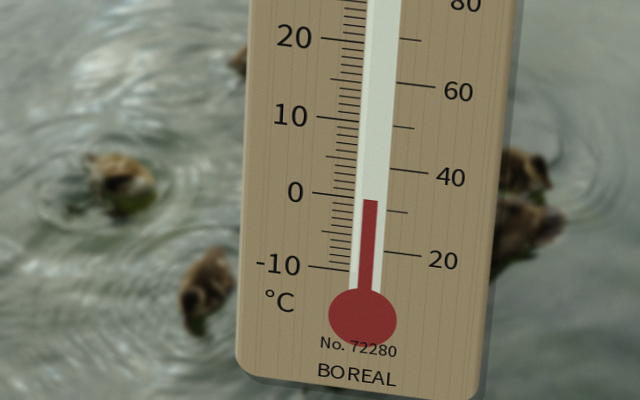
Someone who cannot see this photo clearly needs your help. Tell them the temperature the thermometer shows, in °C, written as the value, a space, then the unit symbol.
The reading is 0 °C
